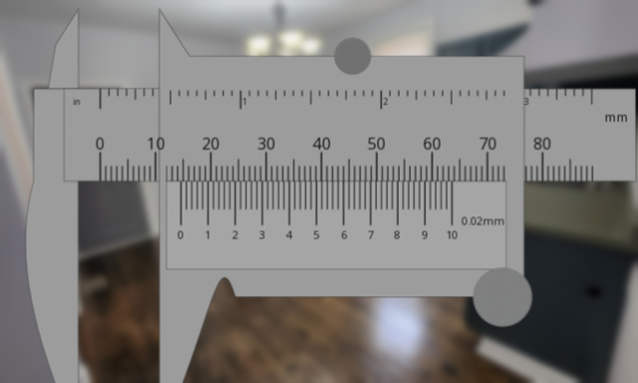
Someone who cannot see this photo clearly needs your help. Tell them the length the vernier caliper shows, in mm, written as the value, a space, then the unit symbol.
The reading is 14.6 mm
